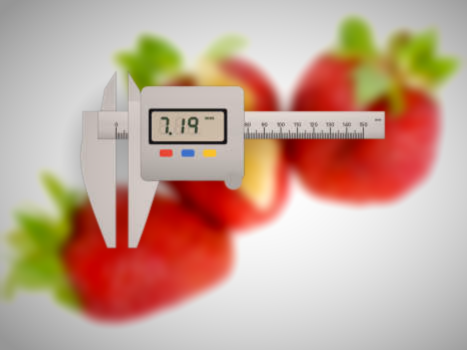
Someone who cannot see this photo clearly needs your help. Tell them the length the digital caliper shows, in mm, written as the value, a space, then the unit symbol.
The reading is 7.19 mm
